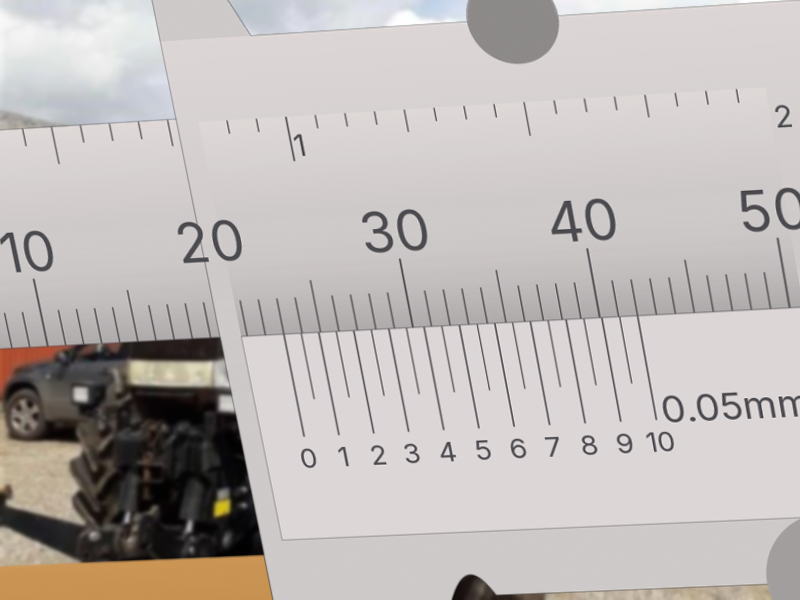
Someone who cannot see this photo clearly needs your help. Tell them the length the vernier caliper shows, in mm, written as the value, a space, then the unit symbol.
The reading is 23.0 mm
